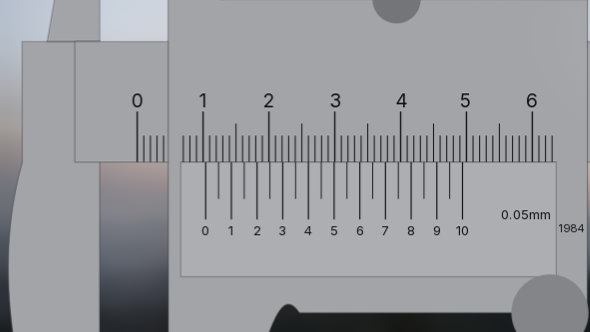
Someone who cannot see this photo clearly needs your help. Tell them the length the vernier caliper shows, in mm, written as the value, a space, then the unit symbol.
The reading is 10.4 mm
